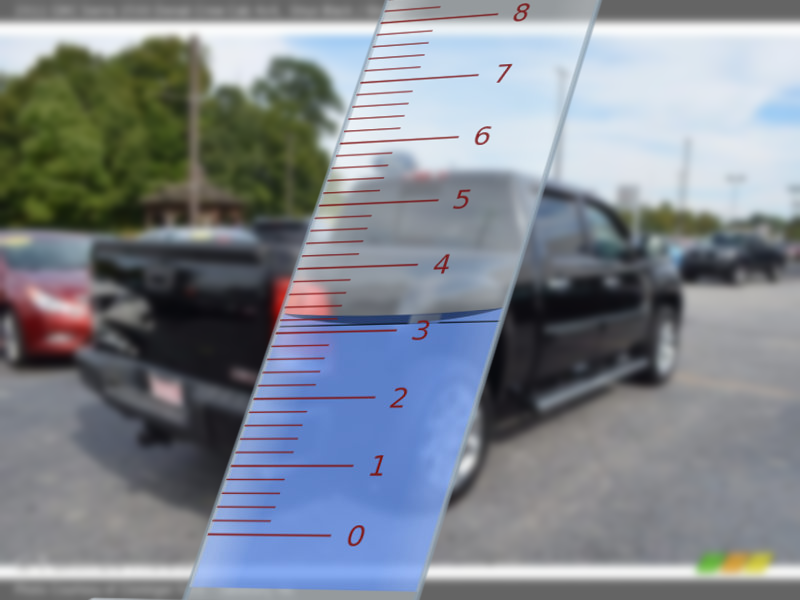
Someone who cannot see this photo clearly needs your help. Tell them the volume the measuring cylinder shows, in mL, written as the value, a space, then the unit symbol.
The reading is 3.1 mL
